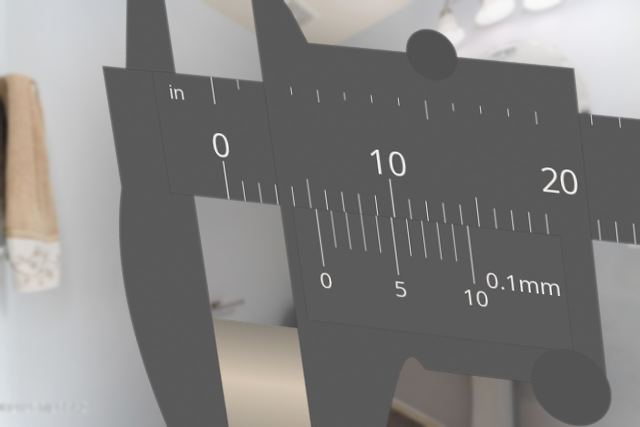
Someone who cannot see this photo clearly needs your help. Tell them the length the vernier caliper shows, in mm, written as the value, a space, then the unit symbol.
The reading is 5.3 mm
